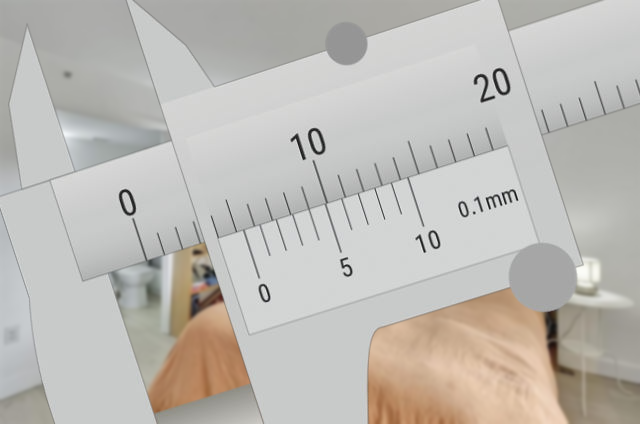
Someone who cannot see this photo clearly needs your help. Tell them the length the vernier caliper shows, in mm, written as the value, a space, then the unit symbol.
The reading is 5.4 mm
